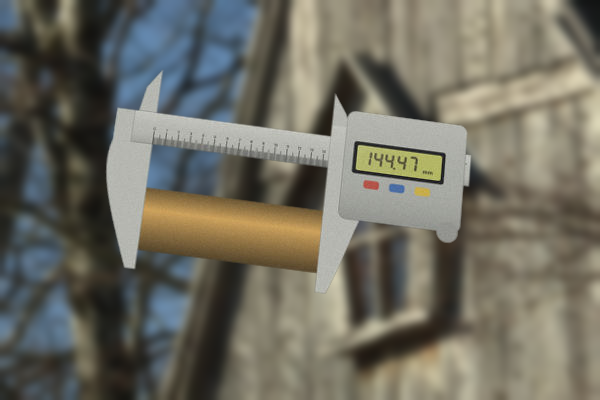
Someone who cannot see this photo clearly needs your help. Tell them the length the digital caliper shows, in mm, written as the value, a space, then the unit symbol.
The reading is 144.47 mm
